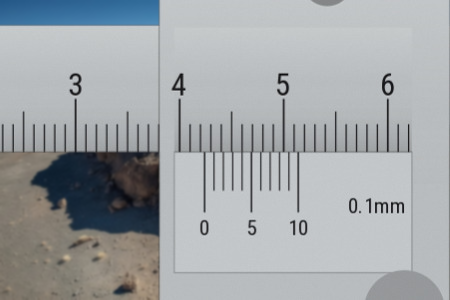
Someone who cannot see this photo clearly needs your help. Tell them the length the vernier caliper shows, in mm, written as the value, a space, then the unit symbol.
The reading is 42.4 mm
